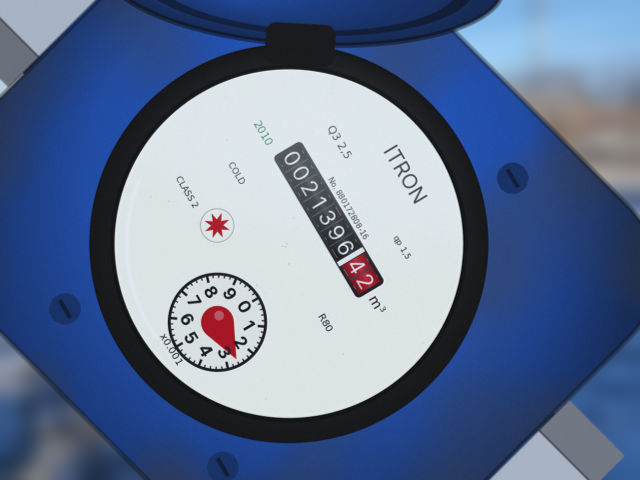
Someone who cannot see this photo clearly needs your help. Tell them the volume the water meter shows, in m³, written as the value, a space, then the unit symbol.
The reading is 21396.422 m³
